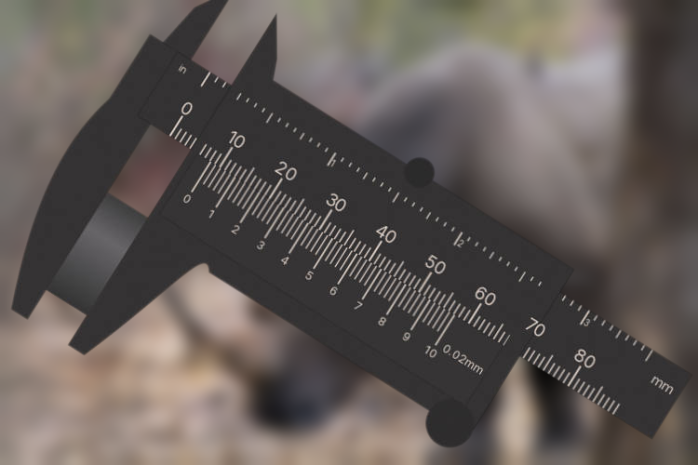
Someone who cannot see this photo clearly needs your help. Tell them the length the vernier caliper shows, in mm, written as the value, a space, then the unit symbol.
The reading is 8.2 mm
